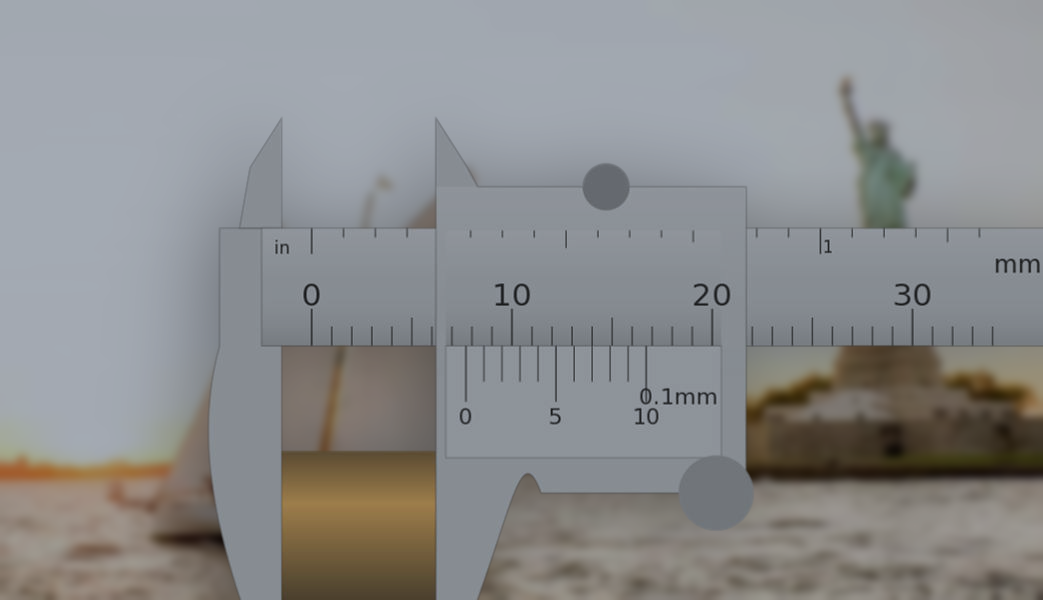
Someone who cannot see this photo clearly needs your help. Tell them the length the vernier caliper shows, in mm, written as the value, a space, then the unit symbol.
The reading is 7.7 mm
